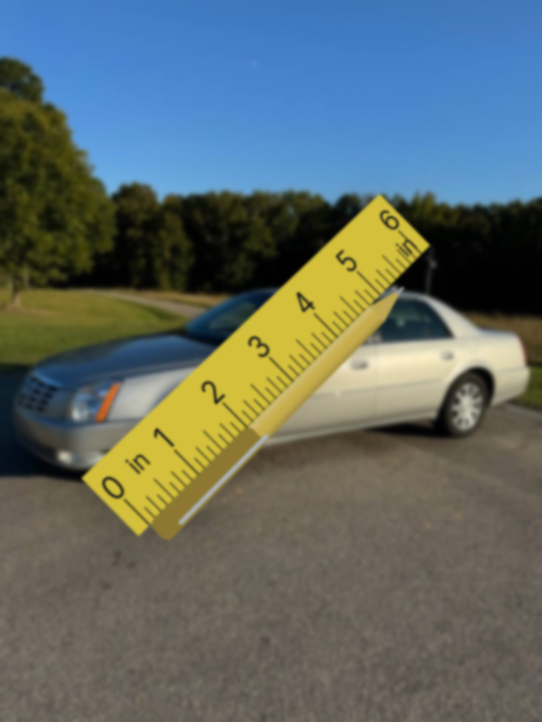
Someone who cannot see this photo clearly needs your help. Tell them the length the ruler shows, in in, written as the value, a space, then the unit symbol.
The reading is 5.375 in
